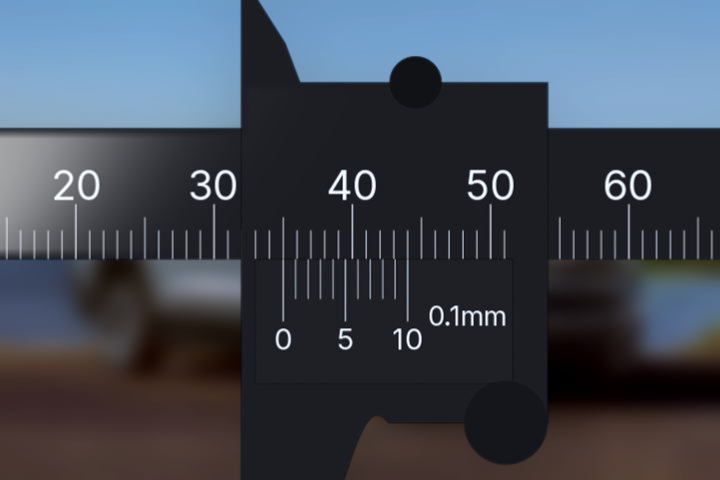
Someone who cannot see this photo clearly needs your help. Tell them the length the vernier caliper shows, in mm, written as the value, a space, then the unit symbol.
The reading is 35.0 mm
